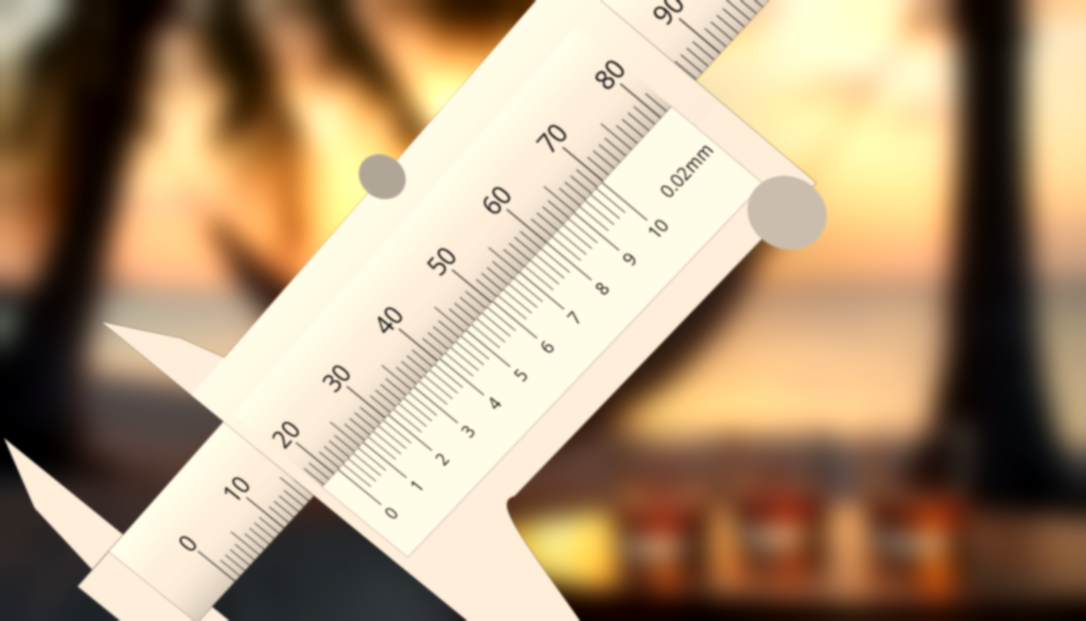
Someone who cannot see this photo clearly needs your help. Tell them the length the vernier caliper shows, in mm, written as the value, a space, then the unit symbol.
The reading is 20.8 mm
